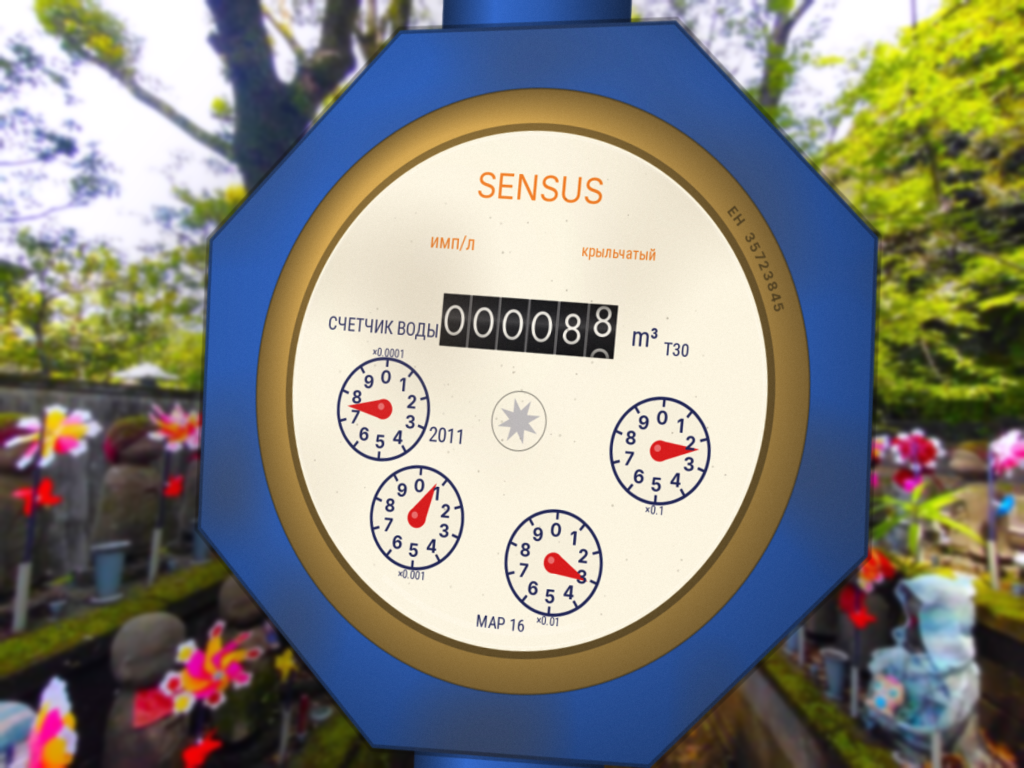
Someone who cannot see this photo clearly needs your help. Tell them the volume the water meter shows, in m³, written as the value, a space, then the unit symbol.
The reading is 88.2307 m³
